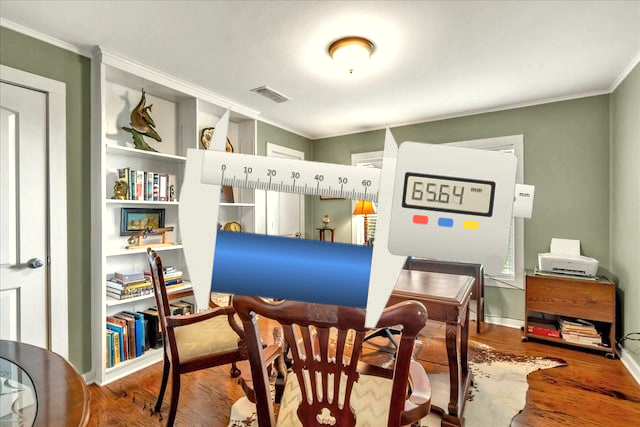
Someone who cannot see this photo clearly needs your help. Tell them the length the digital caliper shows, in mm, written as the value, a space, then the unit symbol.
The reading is 65.64 mm
